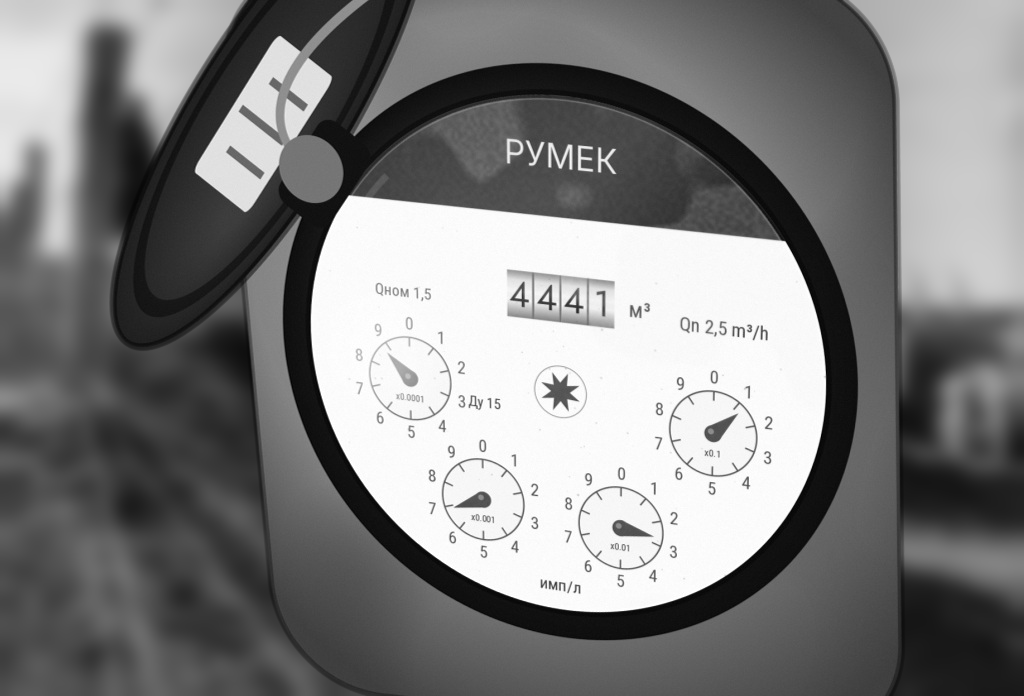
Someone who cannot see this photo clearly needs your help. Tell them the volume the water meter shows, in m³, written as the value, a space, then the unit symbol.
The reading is 4441.1268 m³
